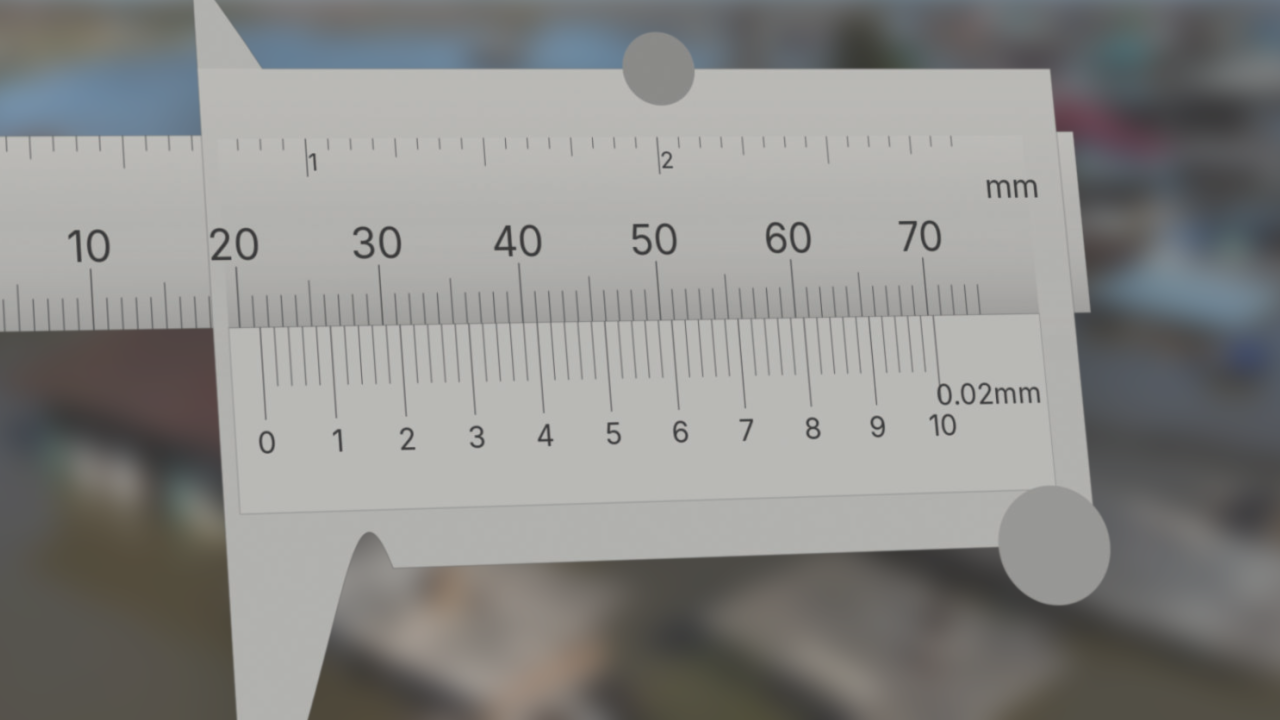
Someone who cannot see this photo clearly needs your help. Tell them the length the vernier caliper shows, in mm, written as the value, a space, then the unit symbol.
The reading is 21.4 mm
